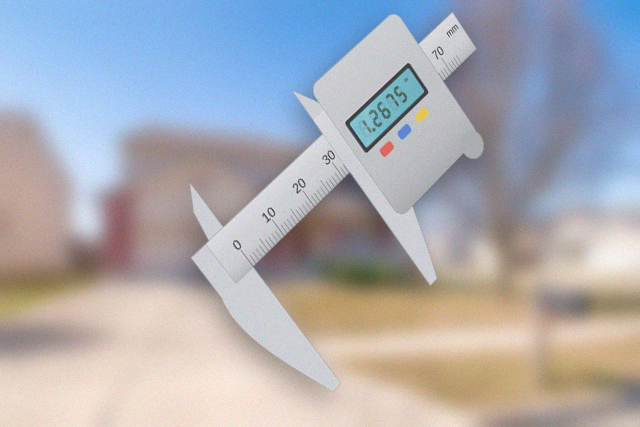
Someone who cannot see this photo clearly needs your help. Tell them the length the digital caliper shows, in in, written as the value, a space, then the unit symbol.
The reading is 1.2675 in
